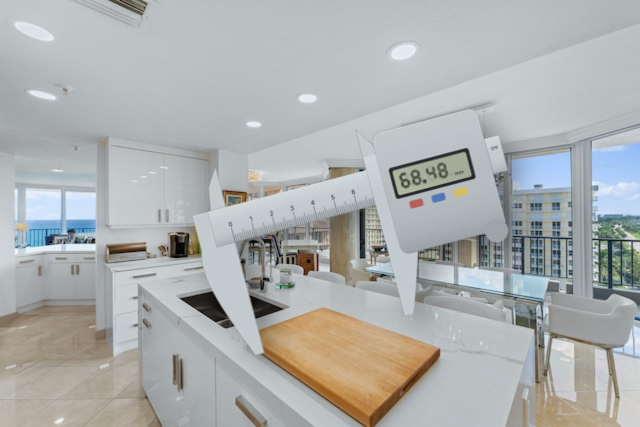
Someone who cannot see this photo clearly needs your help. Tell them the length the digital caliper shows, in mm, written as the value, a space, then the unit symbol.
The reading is 68.48 mm
